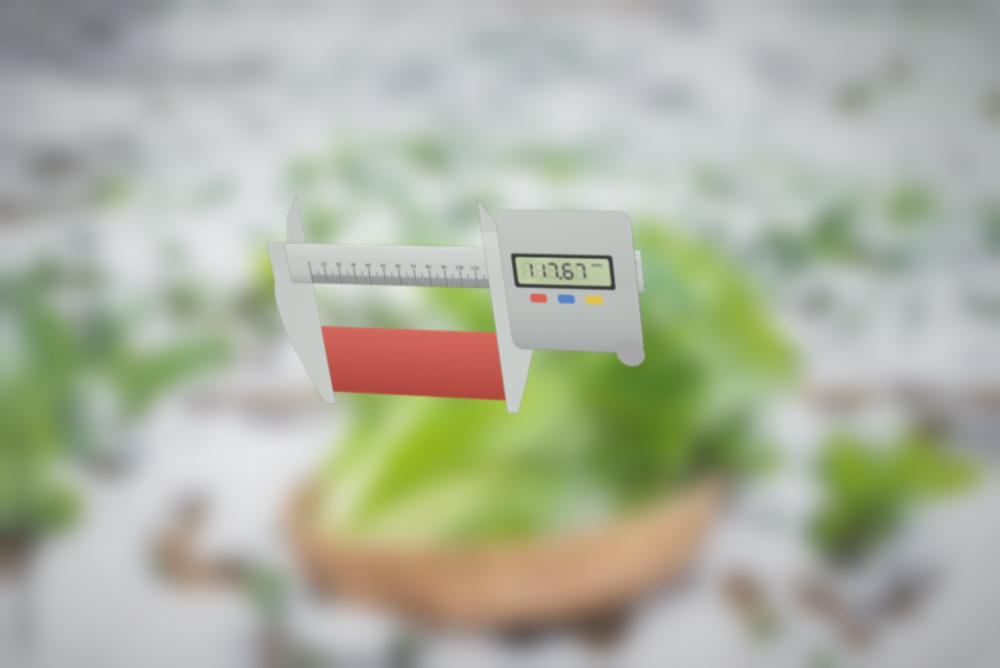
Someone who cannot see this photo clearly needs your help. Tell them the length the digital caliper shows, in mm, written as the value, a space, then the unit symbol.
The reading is 117.67 mm
